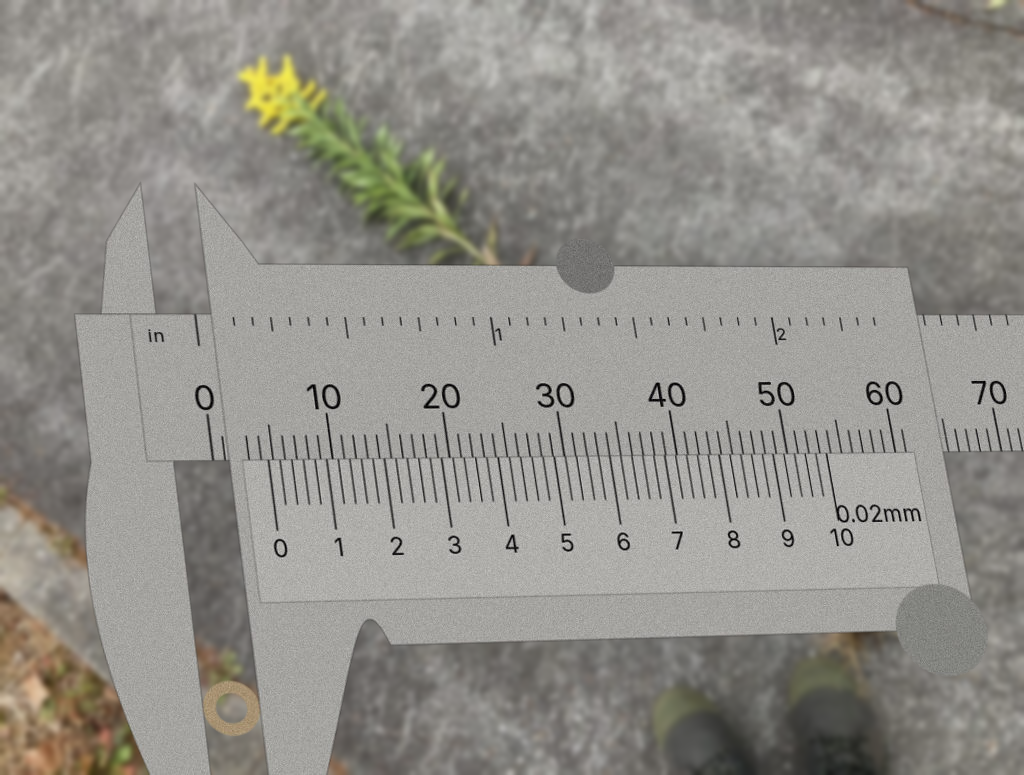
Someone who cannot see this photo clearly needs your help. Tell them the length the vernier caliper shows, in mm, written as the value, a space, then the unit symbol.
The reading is 4.6 mm
